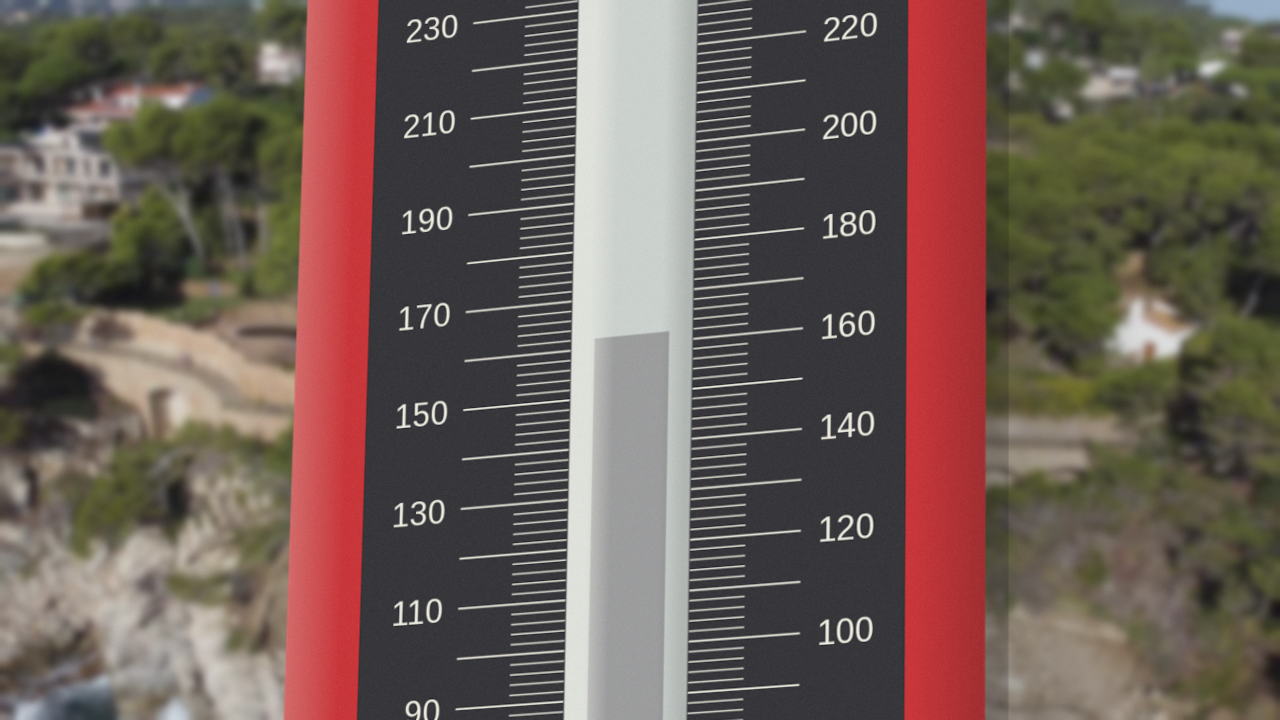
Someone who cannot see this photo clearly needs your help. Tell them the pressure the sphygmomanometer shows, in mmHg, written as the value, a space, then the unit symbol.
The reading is 162 mmHg
